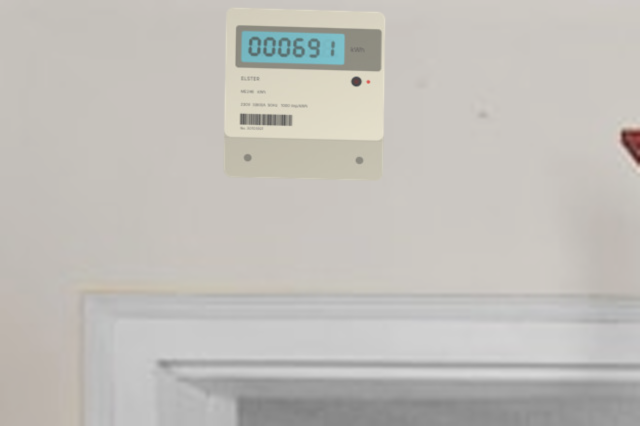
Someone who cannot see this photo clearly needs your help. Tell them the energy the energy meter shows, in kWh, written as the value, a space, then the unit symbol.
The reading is 691 kWh
